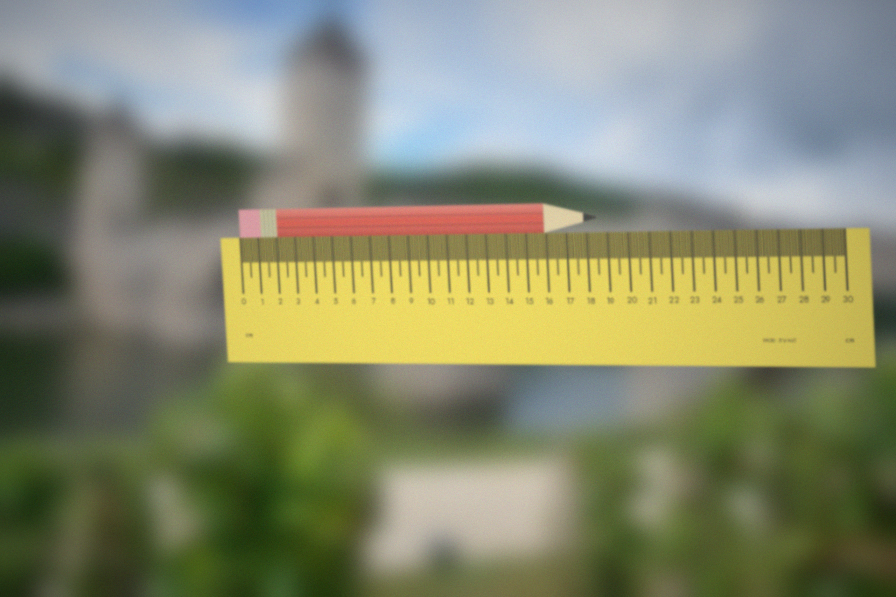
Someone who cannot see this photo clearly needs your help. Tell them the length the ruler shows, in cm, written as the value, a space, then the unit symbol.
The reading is 18.5 cm
